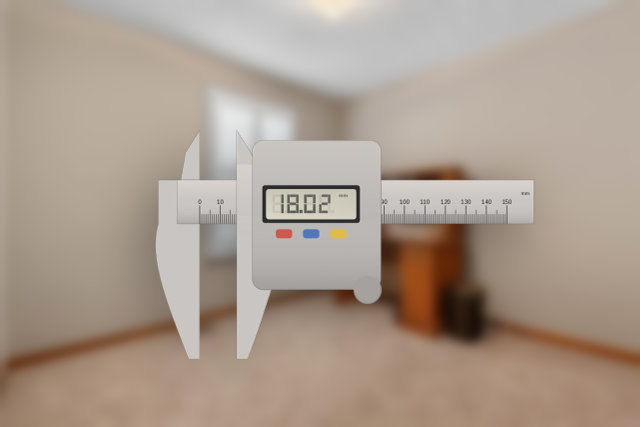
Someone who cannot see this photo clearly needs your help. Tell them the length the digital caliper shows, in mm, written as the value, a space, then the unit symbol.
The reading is 18.02 mm
